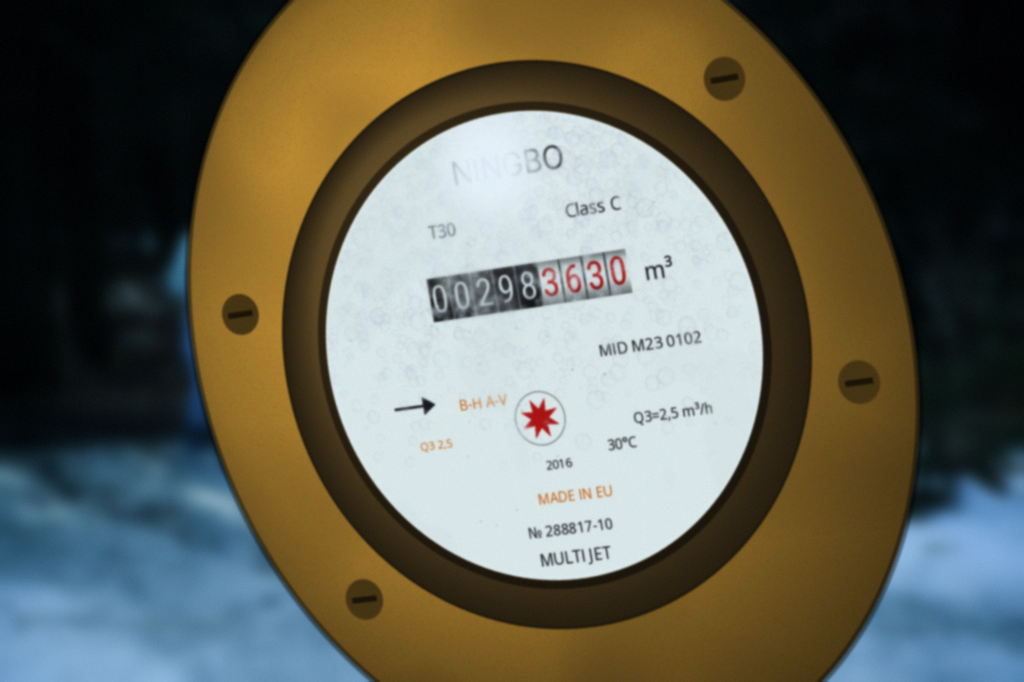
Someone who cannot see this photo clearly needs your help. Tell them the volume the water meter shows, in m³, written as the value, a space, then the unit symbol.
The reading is 298.3630 m³
